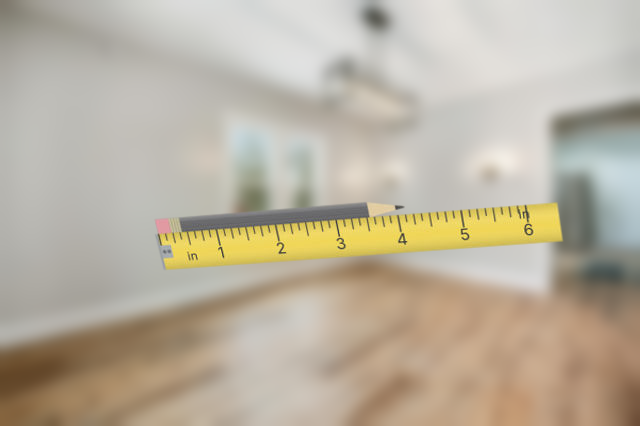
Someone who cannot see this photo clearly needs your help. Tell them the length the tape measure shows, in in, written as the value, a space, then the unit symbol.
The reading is 4.125 in
